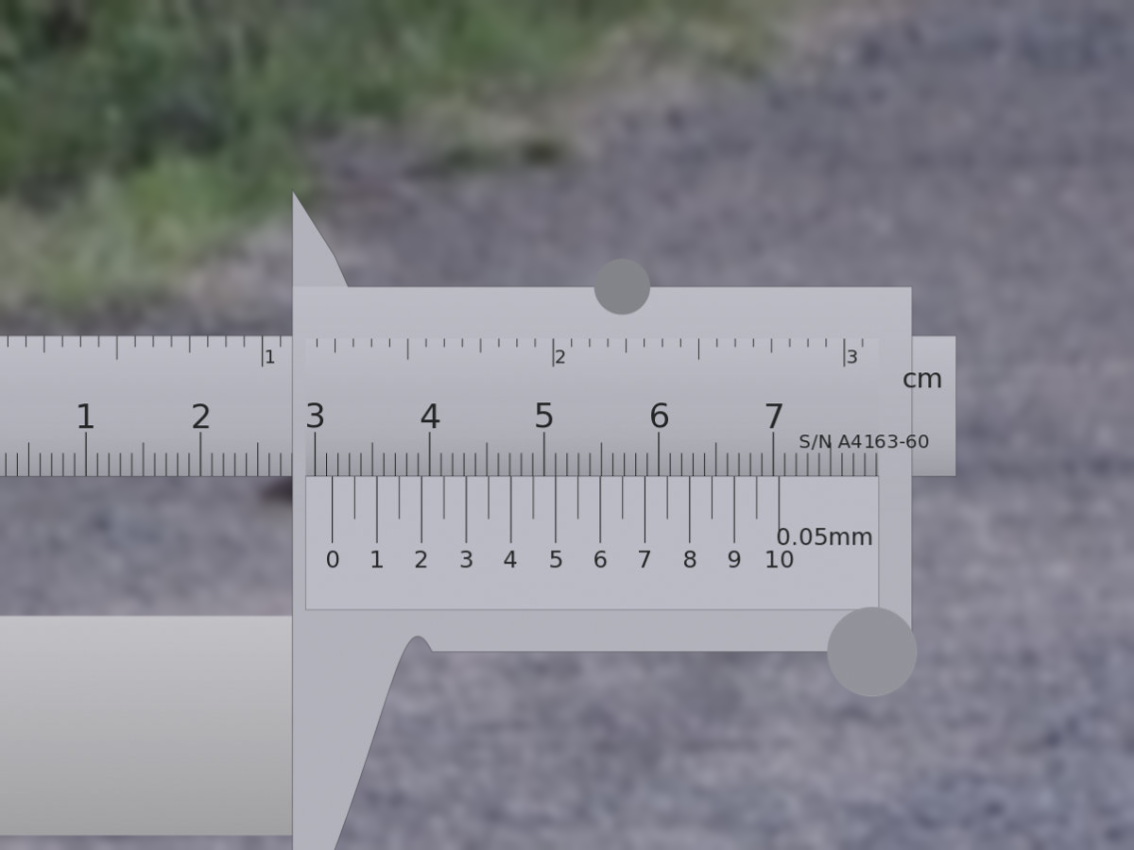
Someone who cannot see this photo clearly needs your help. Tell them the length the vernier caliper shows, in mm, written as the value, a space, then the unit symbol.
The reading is 31.5 mm
